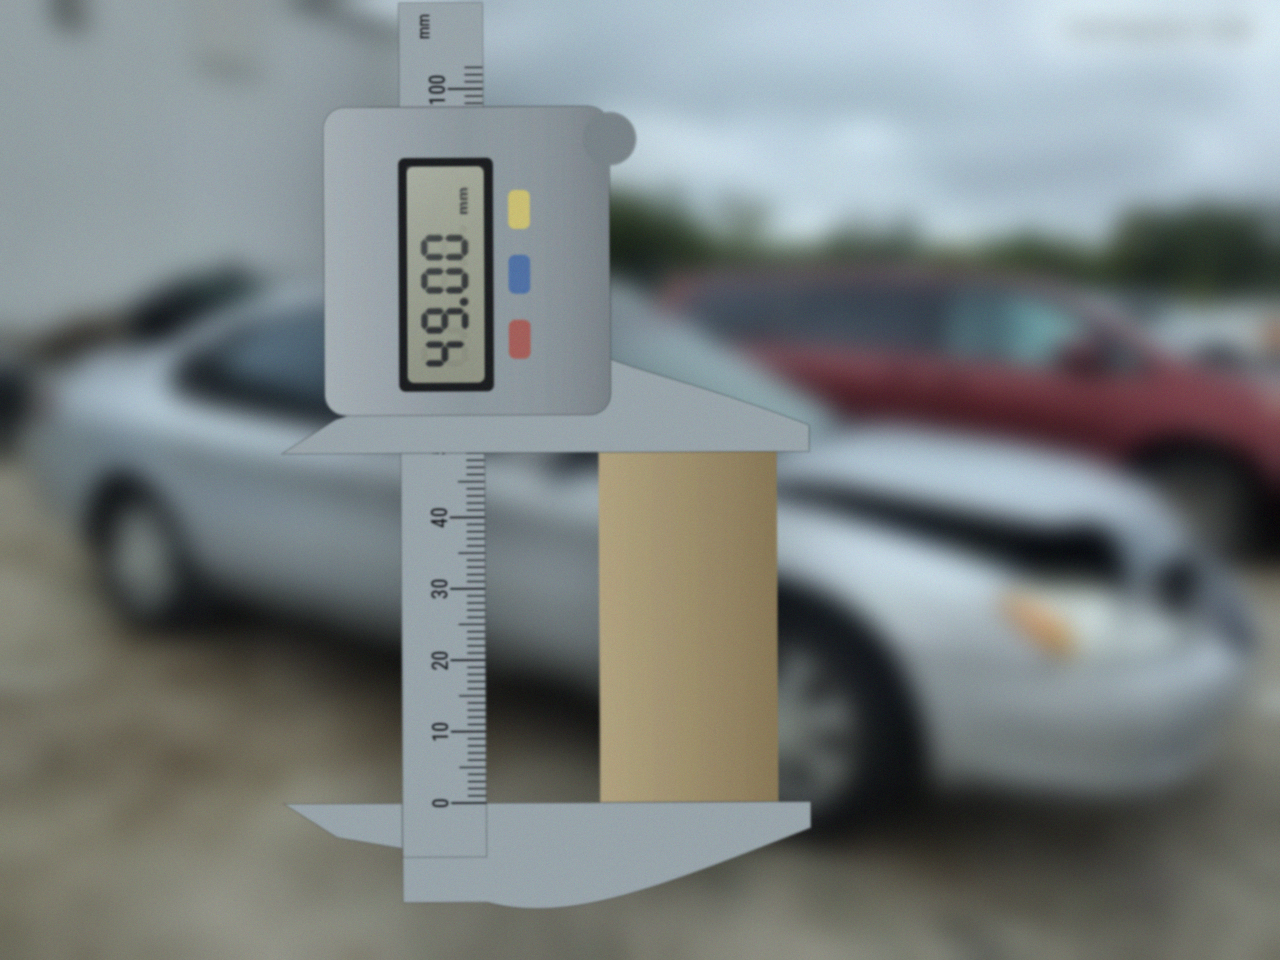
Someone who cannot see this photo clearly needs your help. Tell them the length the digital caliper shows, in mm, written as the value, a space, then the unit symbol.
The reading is 49.00 mm
